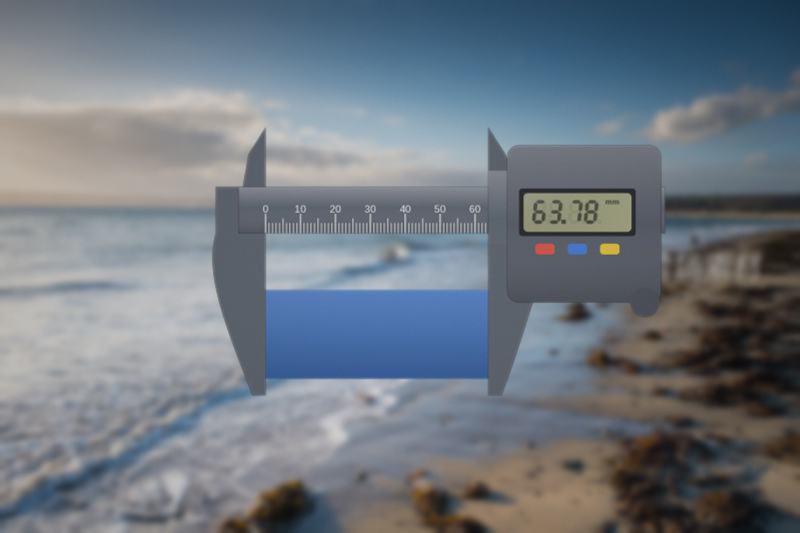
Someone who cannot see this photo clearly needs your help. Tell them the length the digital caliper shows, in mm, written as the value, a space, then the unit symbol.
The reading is 63.78 mm
